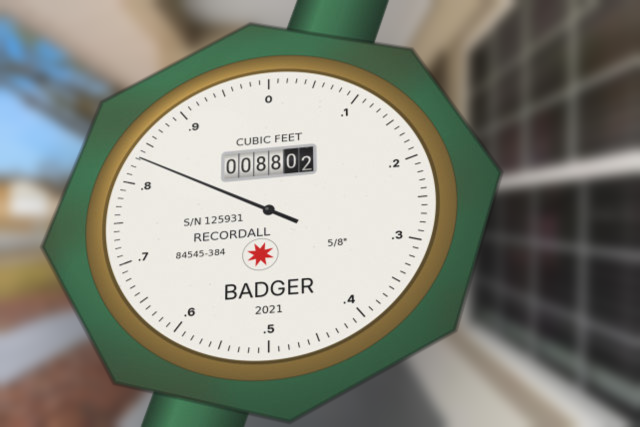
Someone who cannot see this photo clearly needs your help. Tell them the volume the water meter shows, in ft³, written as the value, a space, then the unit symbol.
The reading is 8801.83 ft³
